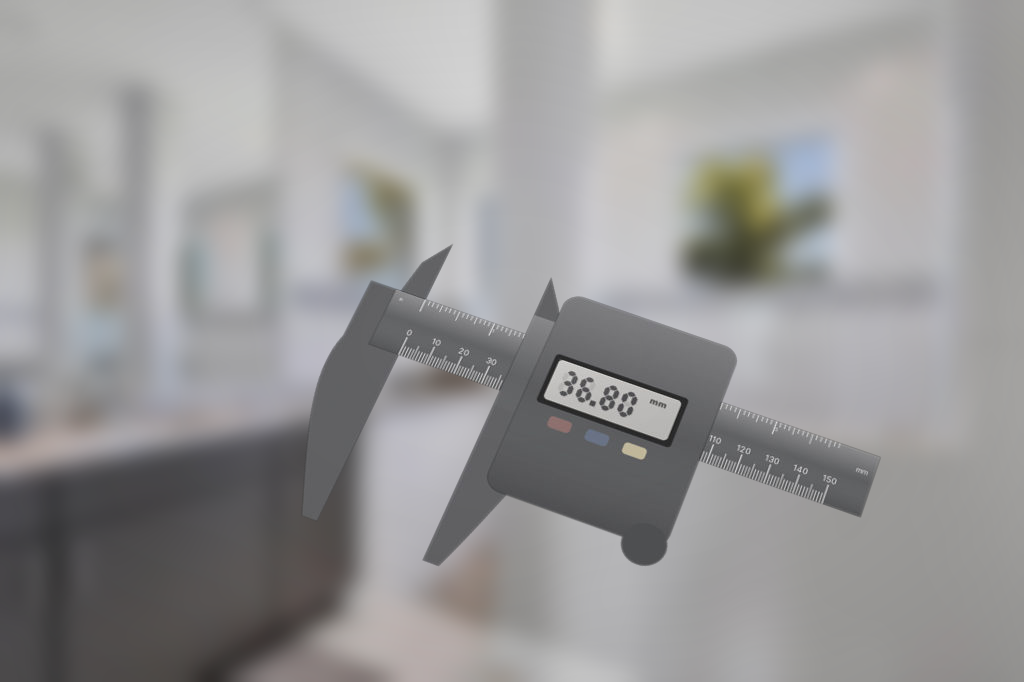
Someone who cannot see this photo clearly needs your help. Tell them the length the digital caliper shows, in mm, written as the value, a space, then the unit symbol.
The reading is 36.80 mm
